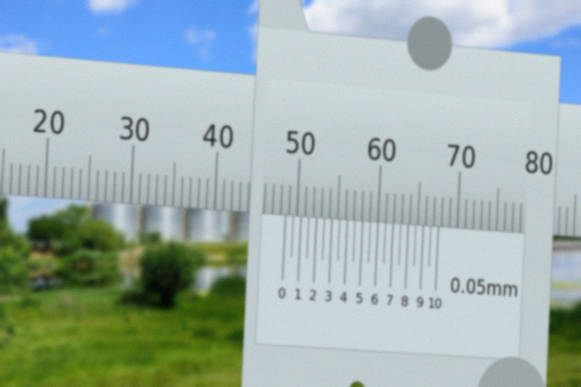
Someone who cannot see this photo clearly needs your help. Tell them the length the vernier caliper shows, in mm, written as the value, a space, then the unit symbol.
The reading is 48.6 mm
